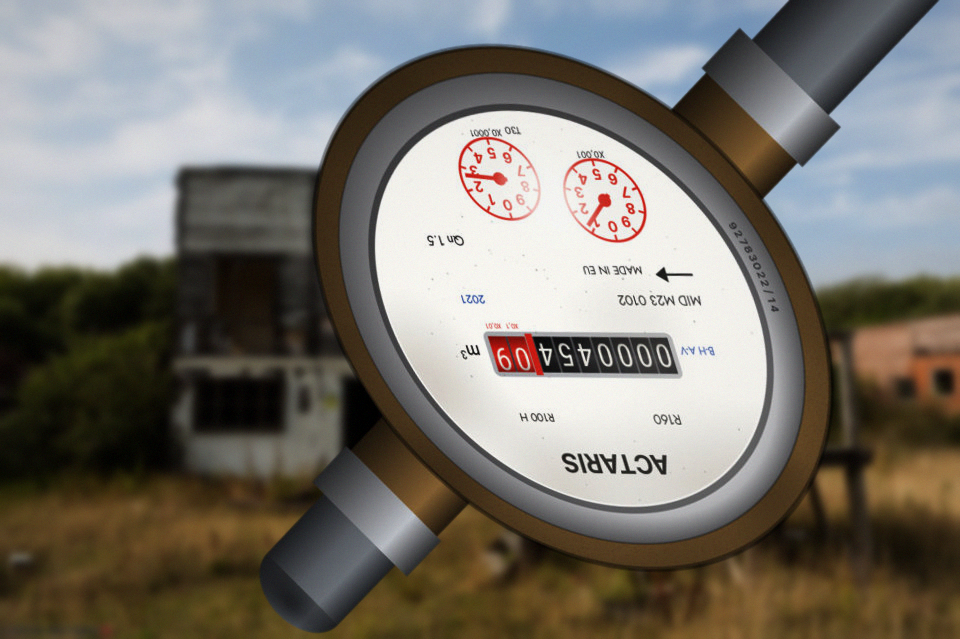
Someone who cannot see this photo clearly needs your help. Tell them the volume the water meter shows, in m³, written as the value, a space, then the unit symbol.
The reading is 454.0912 m³
